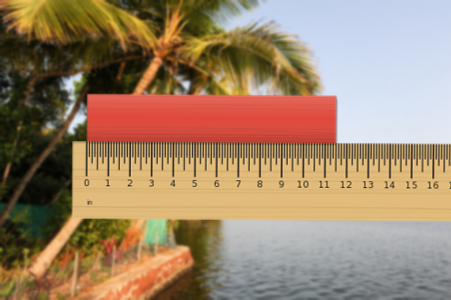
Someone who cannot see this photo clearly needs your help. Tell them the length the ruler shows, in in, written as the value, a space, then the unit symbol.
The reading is 11.5 in
